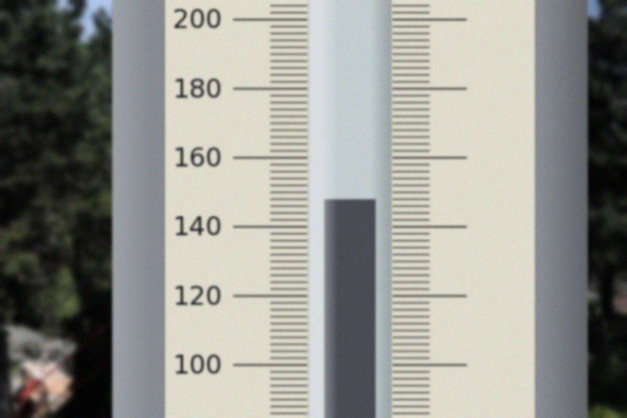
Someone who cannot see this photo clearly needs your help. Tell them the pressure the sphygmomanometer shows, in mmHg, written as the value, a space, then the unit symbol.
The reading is 148 mmHg
